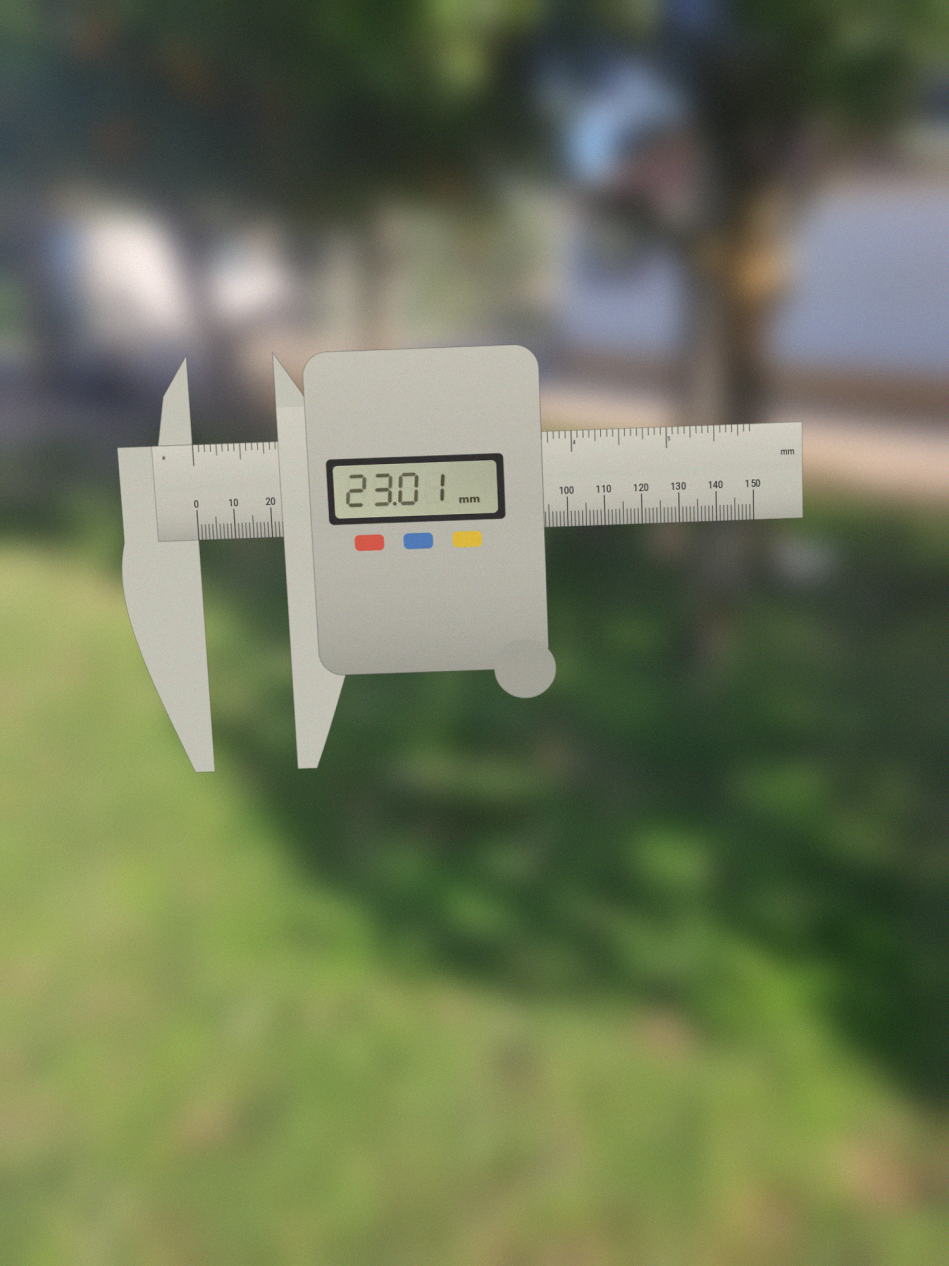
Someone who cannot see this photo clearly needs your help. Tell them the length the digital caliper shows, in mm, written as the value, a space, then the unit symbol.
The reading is 23.01 mm
